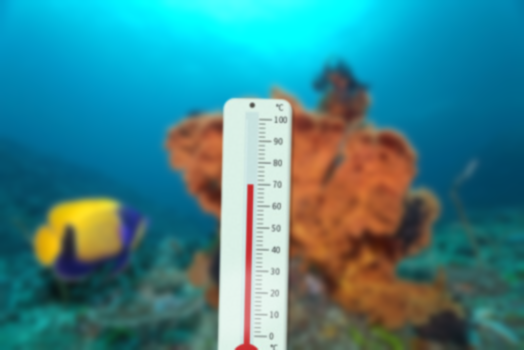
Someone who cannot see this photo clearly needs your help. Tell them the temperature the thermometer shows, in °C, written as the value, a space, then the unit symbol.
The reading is 70 °C
